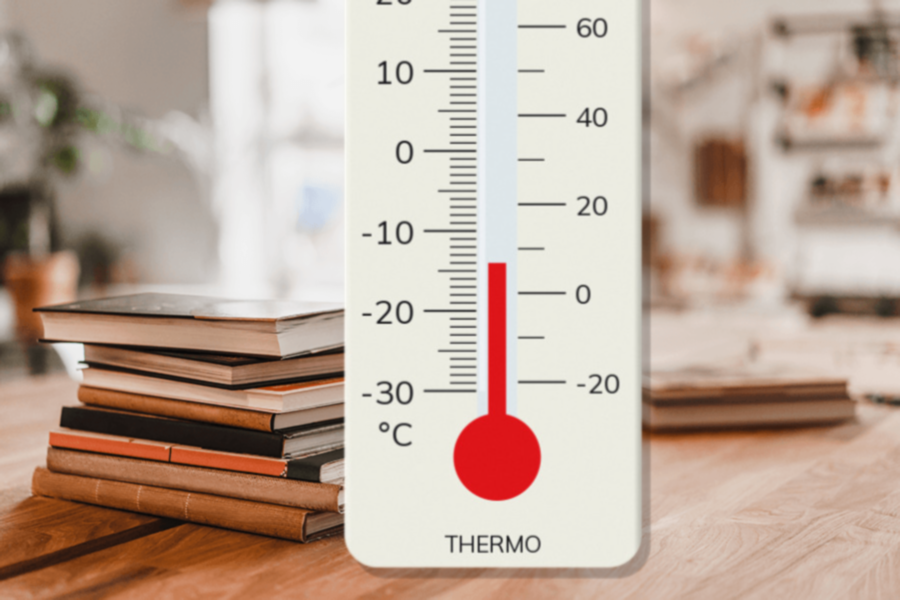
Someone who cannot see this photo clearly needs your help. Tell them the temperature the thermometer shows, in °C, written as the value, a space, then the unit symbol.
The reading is -14 °C
